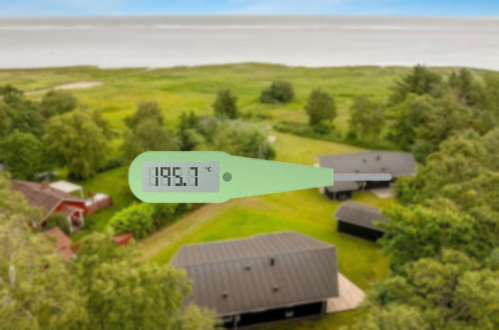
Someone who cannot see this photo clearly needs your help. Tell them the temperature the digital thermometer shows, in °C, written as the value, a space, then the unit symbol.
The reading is 195.7 °C
